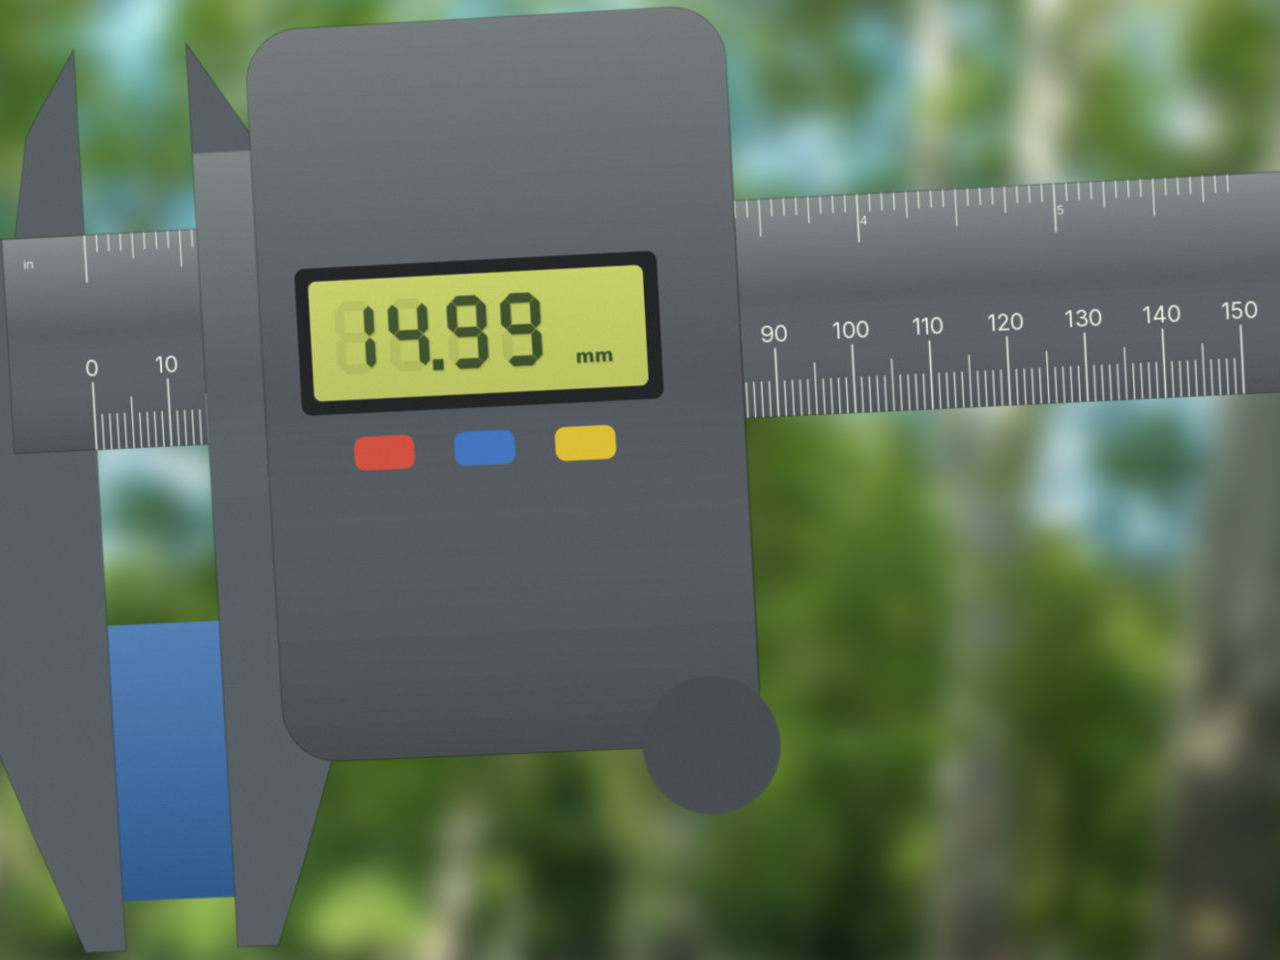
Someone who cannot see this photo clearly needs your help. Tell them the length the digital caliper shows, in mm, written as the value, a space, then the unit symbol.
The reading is 14.99 mm
